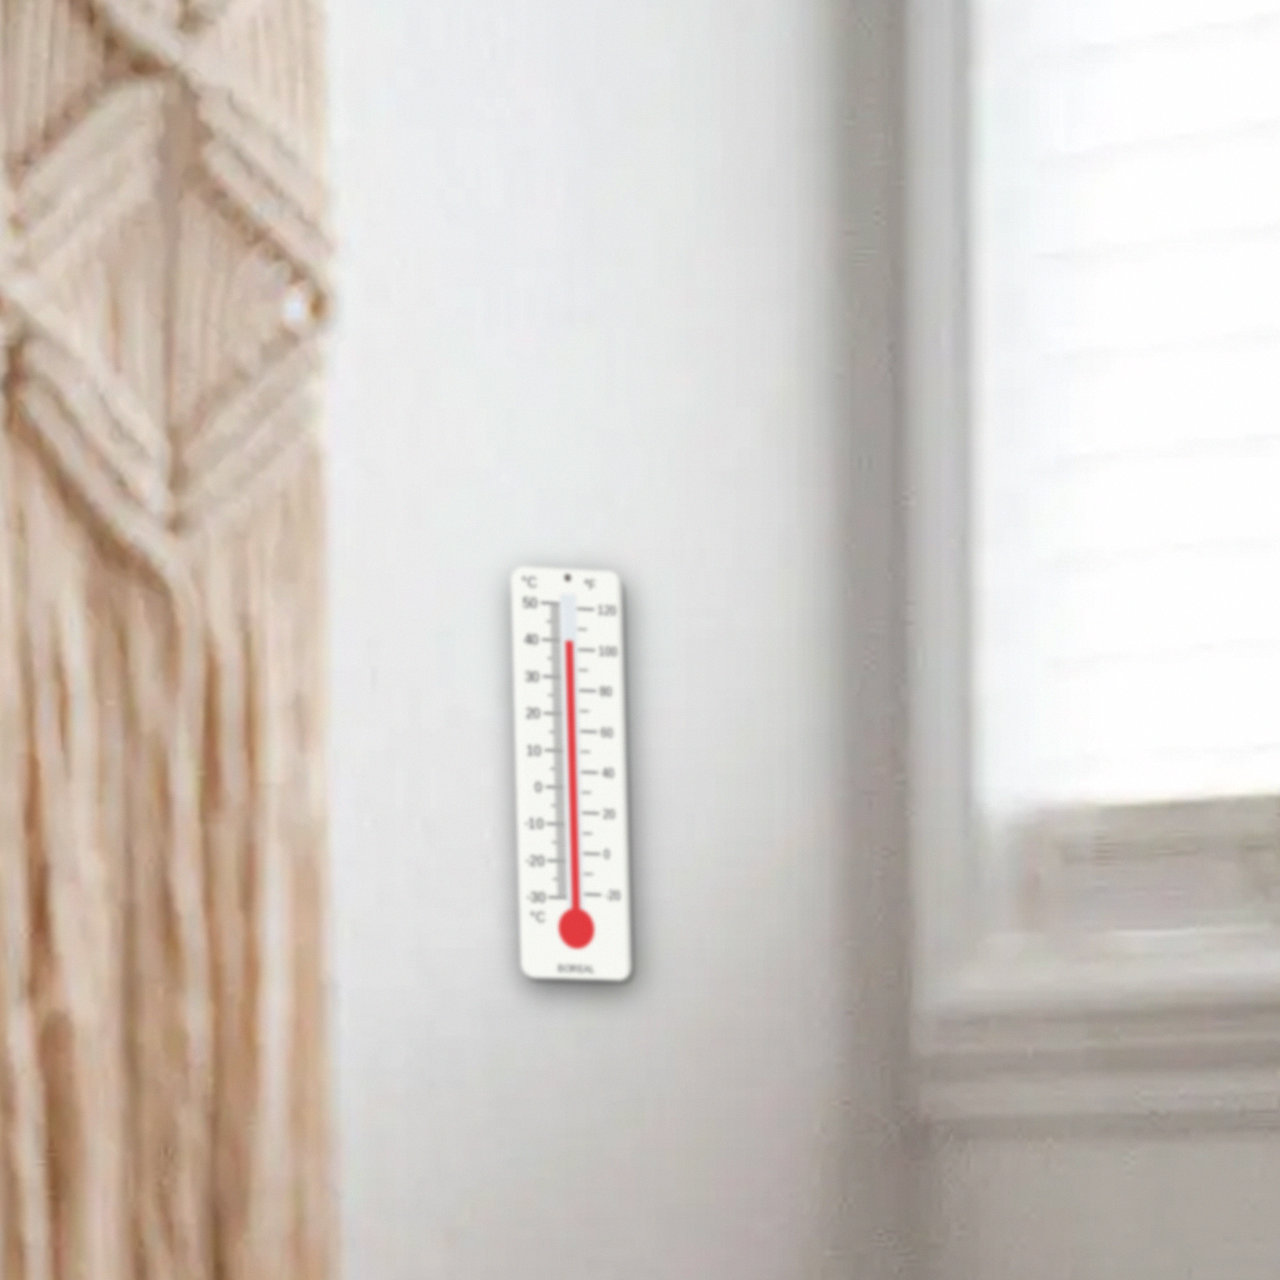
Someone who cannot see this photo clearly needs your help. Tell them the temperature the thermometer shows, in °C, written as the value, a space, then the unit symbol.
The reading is 40 °C
